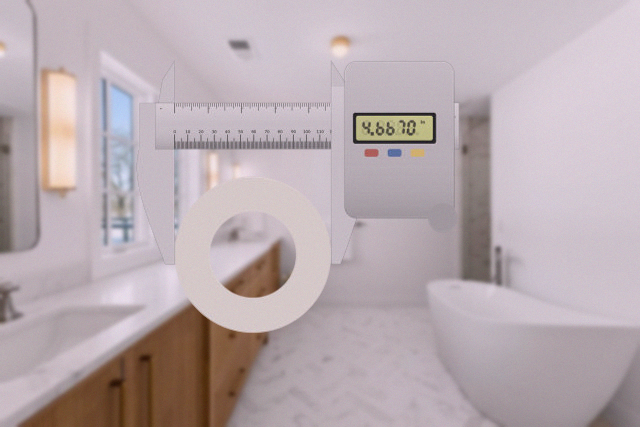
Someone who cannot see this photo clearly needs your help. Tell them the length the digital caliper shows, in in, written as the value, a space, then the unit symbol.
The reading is 4.6670 in
